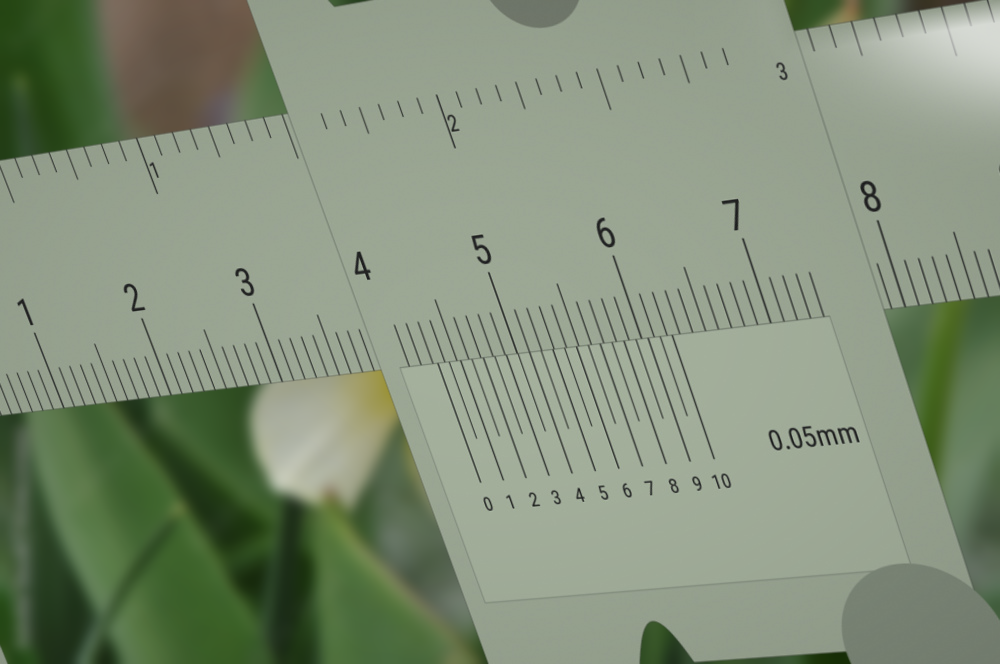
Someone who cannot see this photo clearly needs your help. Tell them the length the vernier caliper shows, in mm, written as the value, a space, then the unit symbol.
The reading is 43.4 mm
